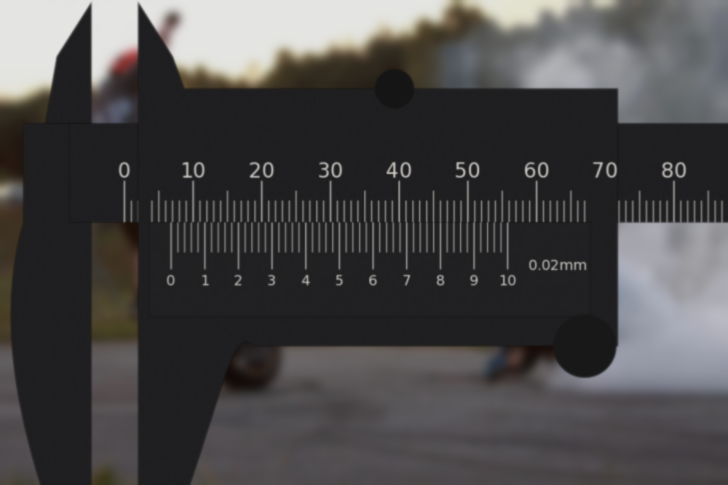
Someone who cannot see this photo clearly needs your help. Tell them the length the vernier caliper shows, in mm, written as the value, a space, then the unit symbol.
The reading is 6.8 mm
